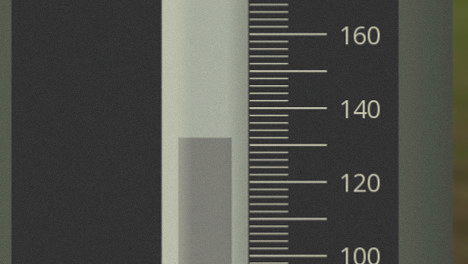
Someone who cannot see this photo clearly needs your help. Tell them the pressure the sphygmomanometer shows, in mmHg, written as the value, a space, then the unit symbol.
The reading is 132 mmHg
